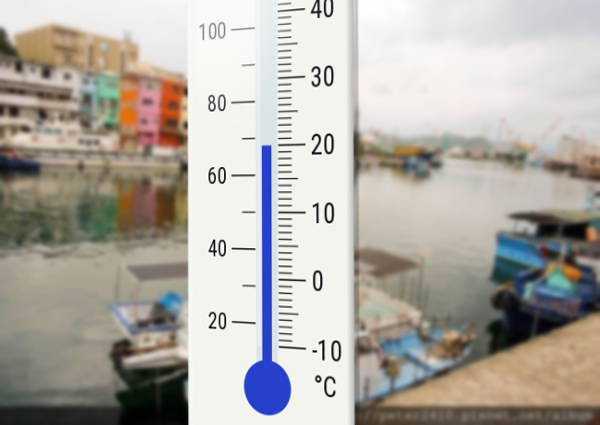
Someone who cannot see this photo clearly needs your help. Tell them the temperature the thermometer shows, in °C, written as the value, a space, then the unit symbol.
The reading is 20 °C
